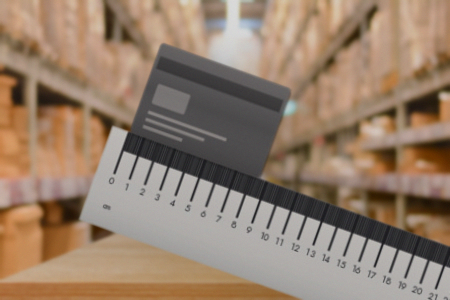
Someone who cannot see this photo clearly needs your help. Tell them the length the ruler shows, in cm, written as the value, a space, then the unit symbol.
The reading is 8.5 cm
